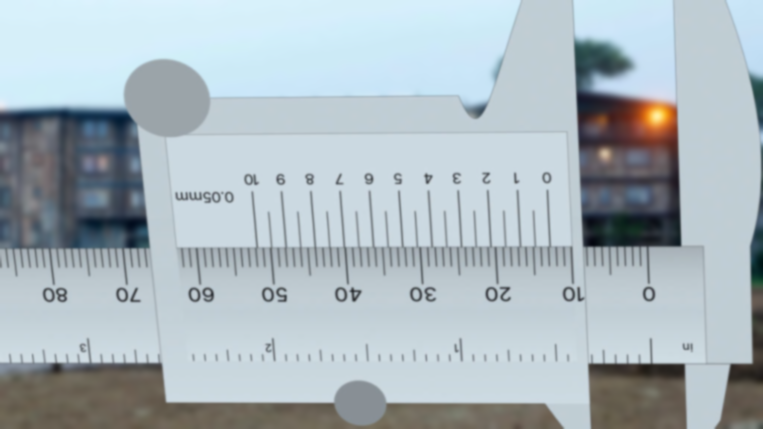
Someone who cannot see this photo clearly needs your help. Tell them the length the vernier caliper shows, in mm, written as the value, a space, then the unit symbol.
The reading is 12.8 mm
